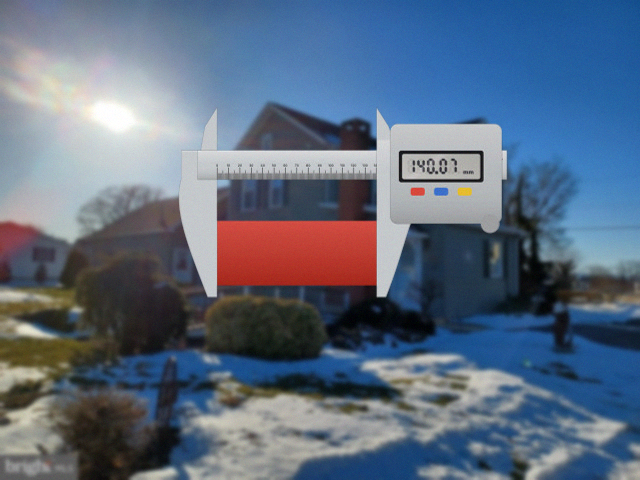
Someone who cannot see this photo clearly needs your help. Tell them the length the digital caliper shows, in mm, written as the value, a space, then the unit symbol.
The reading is 140.07 mm
